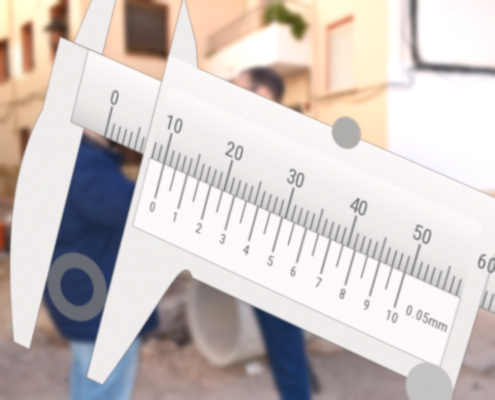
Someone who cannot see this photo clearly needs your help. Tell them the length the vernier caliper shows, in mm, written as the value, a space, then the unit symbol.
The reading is 10.0 mm
